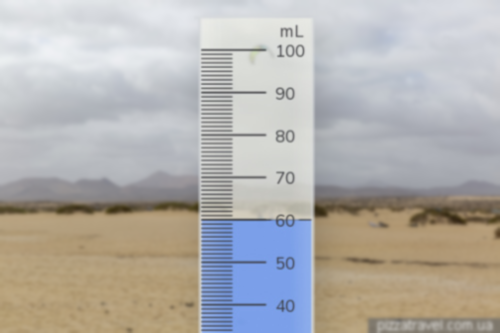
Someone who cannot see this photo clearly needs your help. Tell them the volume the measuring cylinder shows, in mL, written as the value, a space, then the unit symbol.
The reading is 60 mL
